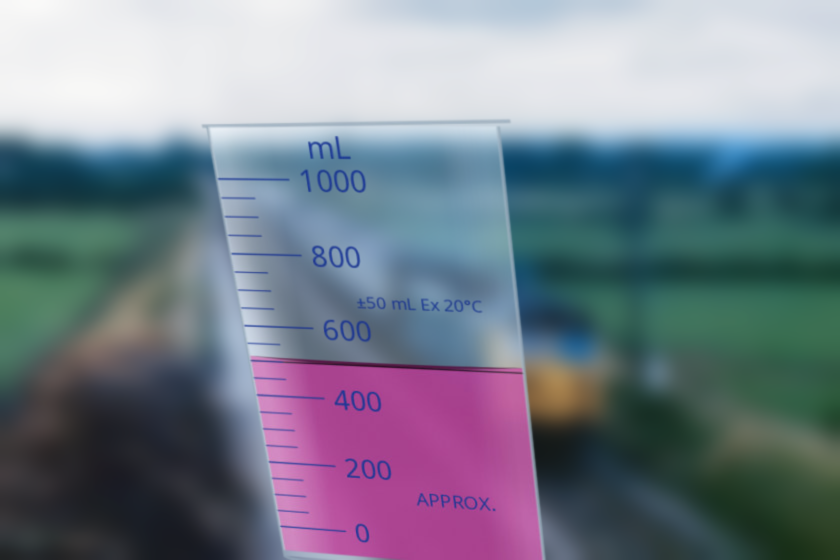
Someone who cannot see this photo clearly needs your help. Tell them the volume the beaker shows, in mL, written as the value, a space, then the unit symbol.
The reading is 500 mL
